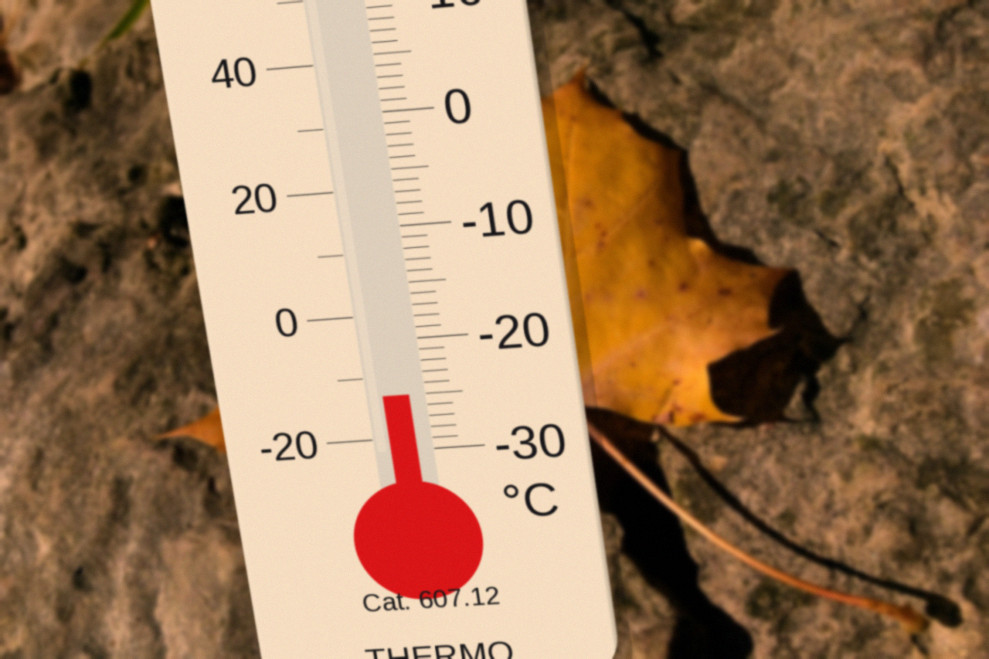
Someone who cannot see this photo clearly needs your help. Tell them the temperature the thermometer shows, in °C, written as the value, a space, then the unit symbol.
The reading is -25 °C
